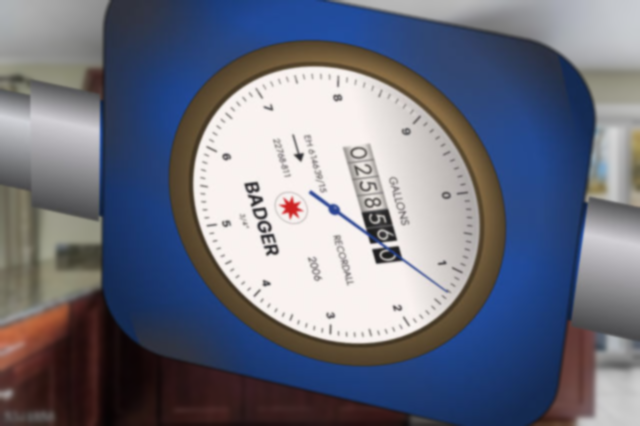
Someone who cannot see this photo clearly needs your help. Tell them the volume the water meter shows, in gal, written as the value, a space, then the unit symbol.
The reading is 258561.3 gal
